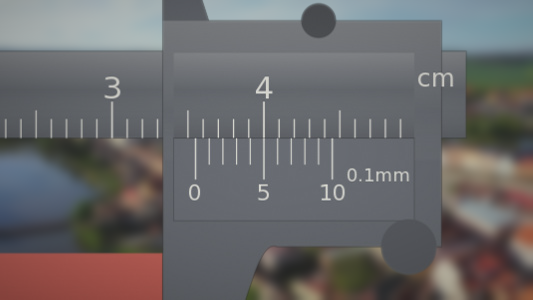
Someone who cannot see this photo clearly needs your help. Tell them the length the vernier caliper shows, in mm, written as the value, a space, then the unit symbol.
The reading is 35.5 mm
